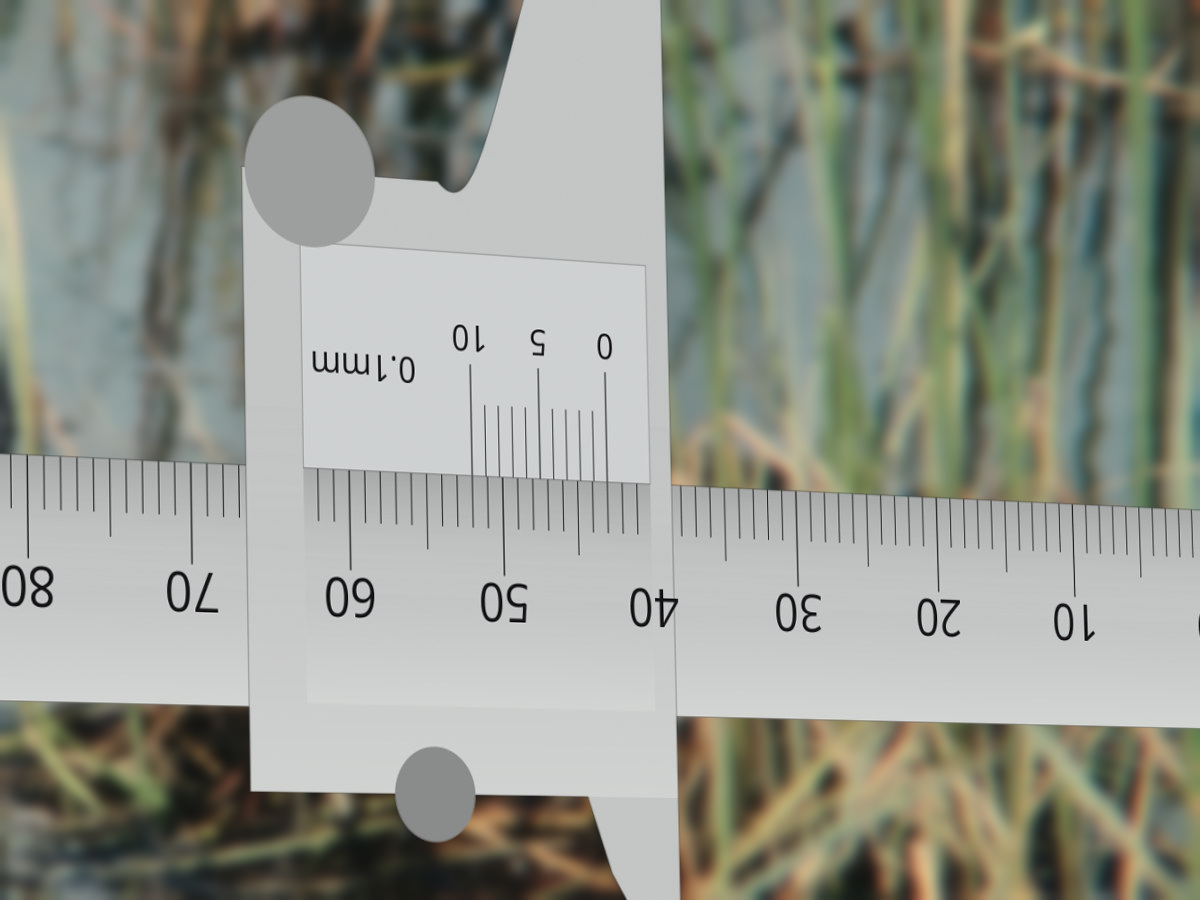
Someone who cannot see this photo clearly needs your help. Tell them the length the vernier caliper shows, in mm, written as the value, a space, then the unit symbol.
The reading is 43.0 mm
